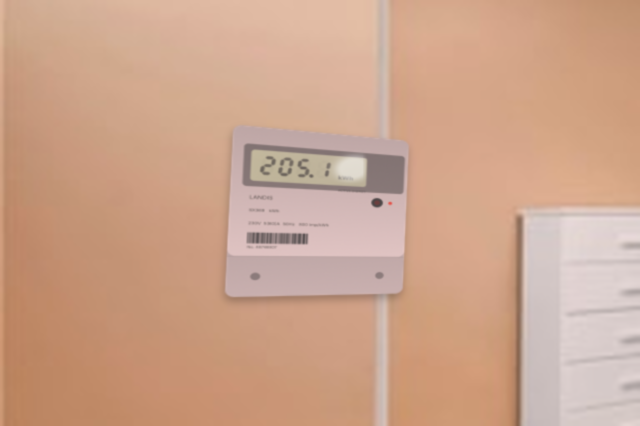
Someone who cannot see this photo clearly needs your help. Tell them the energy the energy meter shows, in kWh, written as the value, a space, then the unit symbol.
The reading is 205.1 kWh
